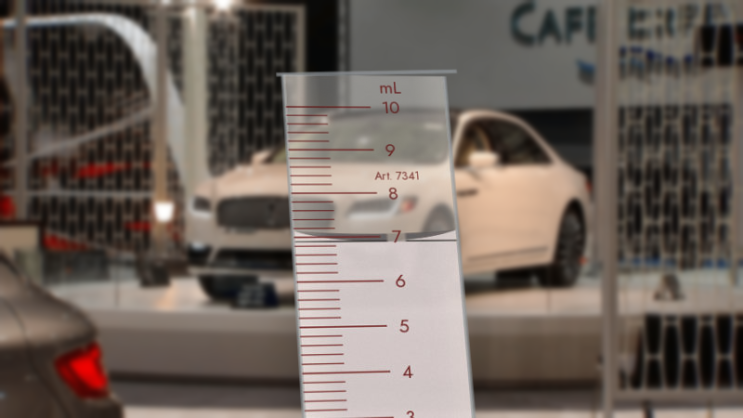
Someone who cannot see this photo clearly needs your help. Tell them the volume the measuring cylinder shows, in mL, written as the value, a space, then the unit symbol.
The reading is 6.9 mL
